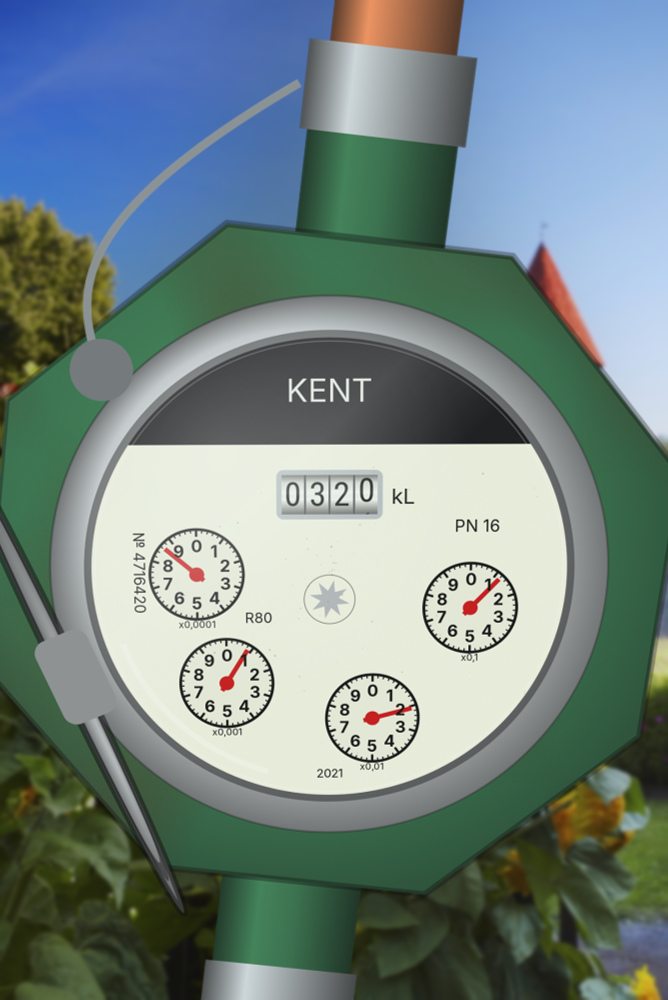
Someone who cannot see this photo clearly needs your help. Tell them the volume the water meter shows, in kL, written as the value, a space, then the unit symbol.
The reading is 320.1208 kL
